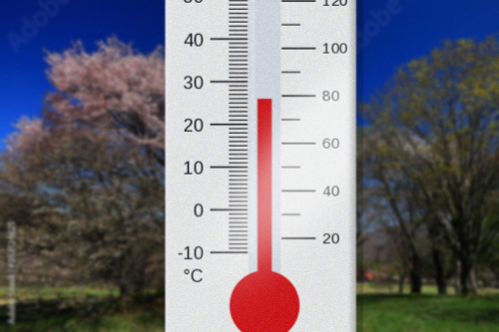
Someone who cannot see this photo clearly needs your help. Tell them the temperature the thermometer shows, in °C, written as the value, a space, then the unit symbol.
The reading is 26 °C
